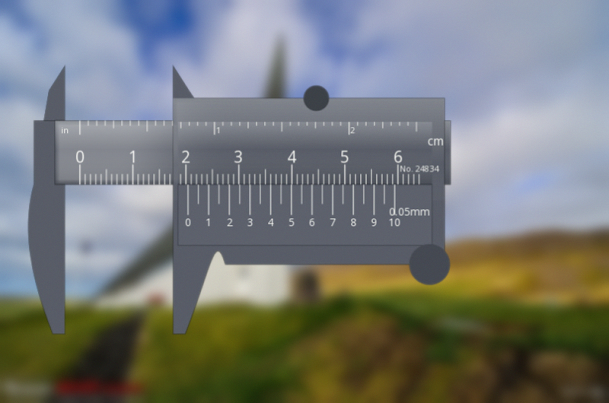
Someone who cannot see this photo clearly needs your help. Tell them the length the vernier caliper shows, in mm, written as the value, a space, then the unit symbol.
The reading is 20.4 mm
